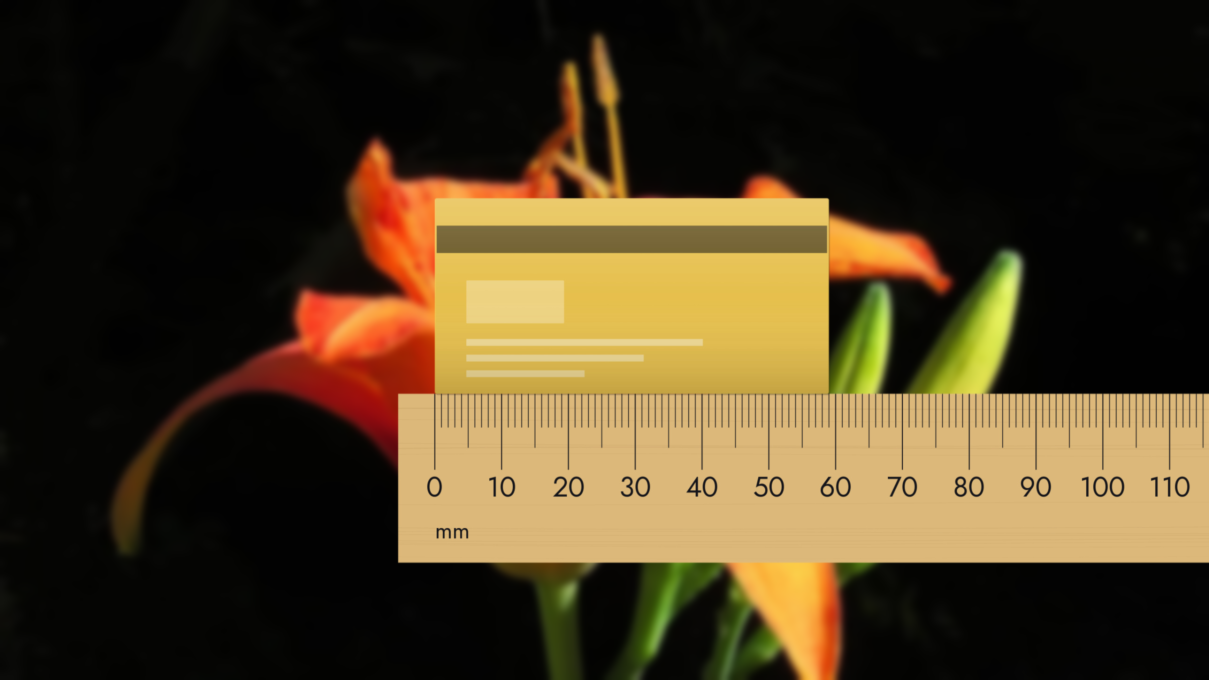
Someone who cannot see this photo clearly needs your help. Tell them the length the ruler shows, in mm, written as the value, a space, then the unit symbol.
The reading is 59 mm
